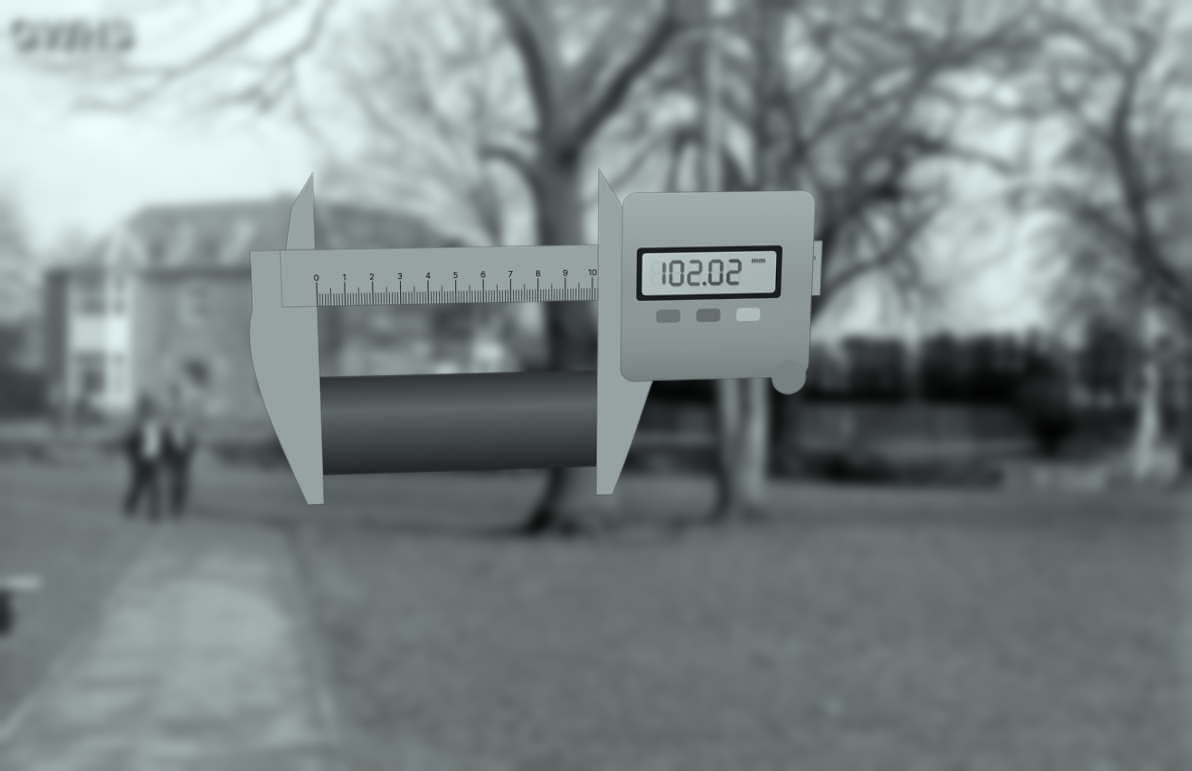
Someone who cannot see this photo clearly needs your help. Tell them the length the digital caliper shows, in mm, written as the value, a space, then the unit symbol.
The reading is 102.02 mm
